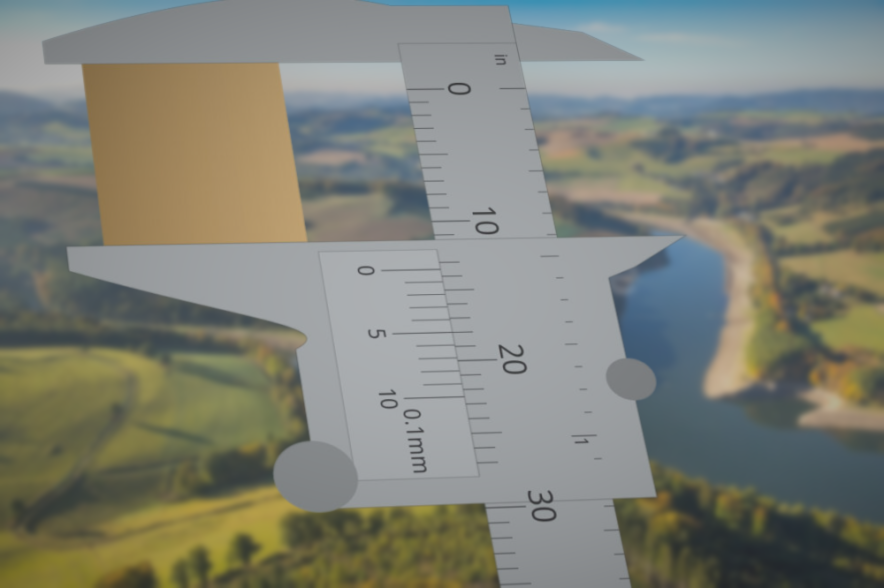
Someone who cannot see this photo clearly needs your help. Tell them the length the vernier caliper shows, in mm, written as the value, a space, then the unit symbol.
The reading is 13.5 mm
